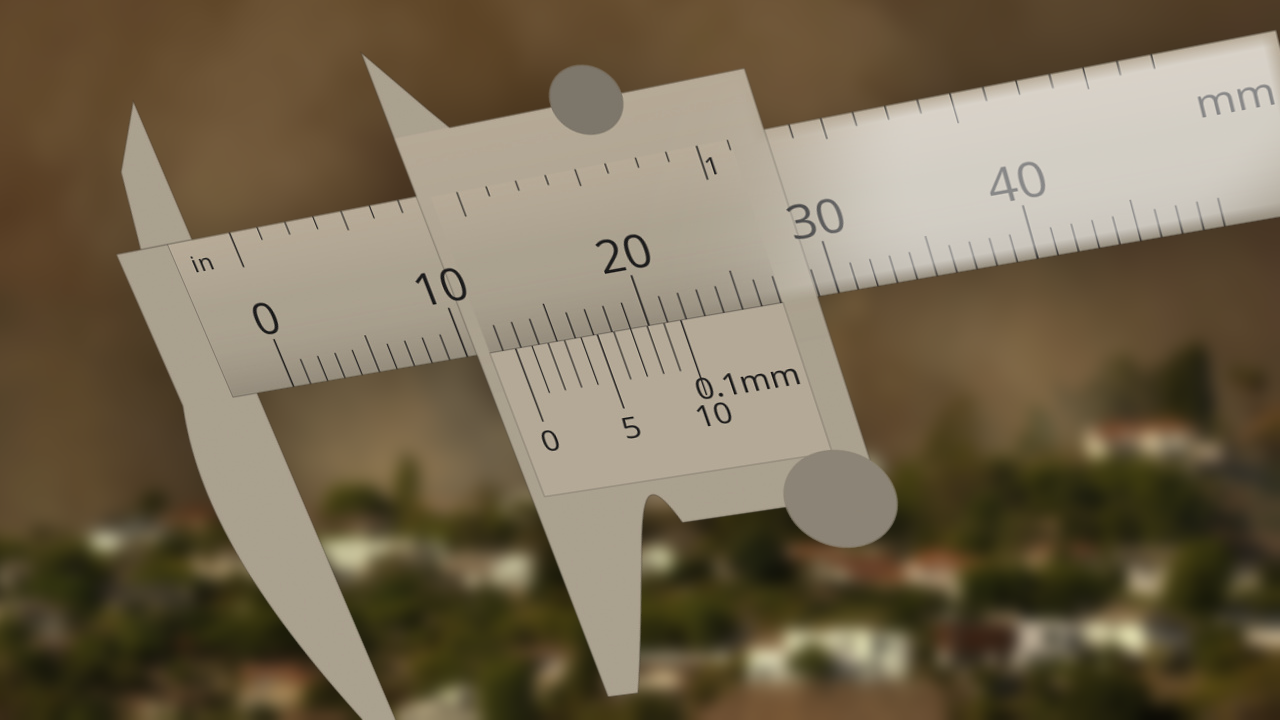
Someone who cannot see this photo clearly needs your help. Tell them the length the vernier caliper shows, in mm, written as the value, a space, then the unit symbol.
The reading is 12.7 mm
